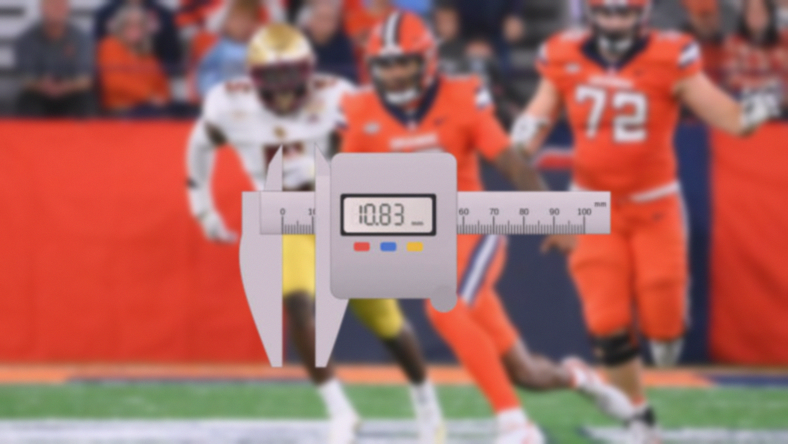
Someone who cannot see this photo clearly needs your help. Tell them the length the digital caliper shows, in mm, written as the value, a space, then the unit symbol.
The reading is 10.83 mm
